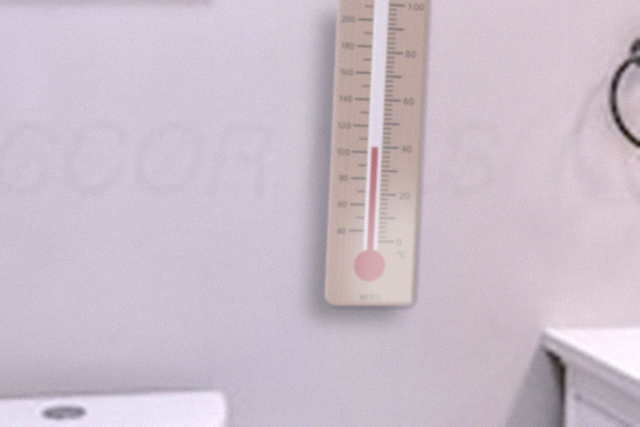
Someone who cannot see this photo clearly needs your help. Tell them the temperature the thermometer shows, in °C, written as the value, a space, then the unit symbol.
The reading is 40 °C
